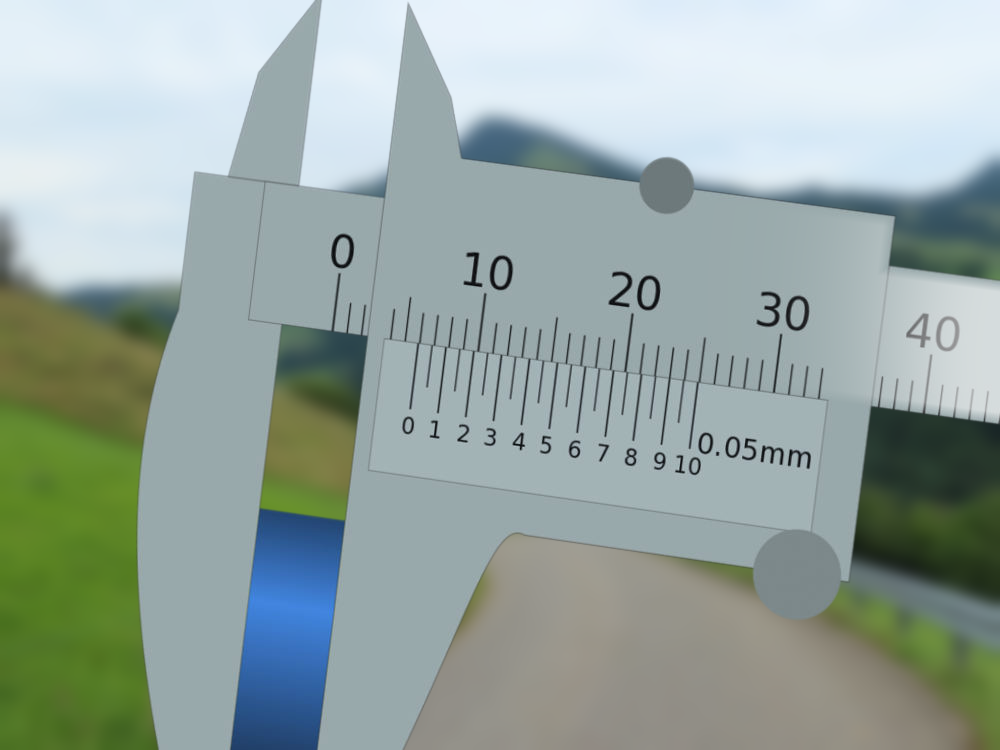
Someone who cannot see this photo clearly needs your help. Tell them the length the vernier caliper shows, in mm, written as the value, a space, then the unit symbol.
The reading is 5.9 mm
